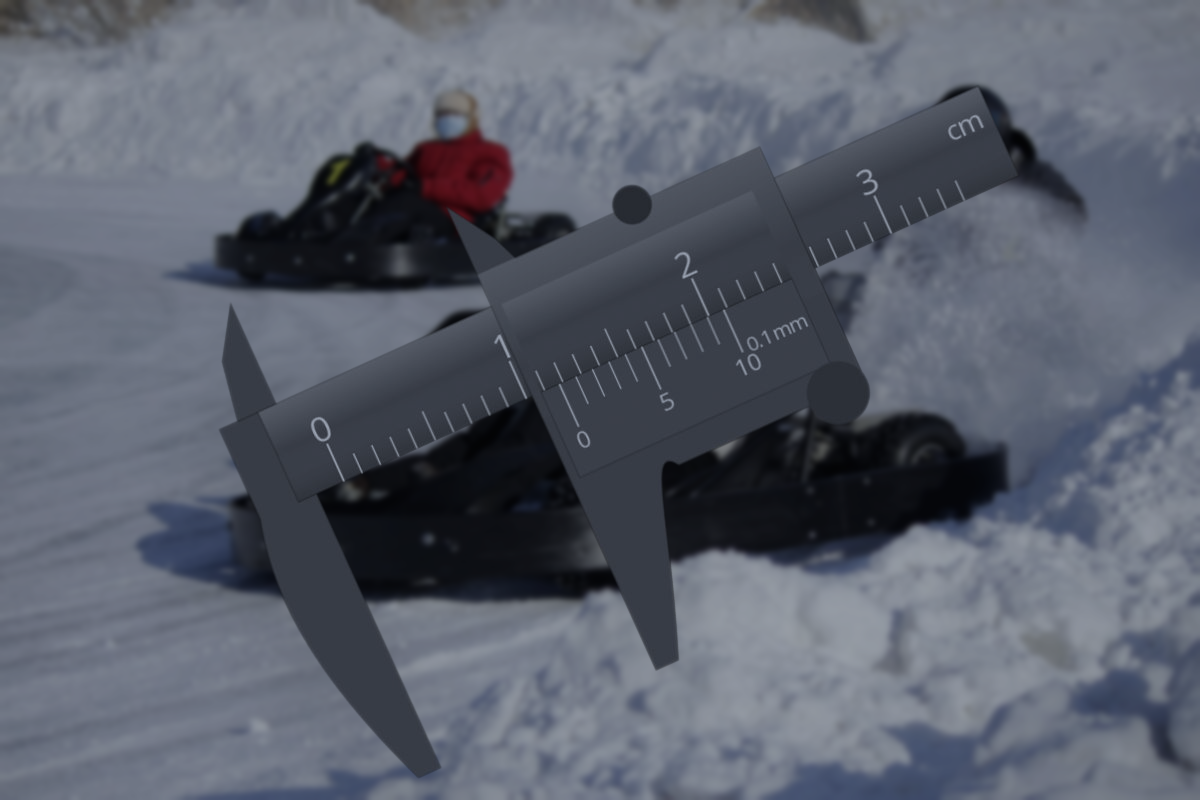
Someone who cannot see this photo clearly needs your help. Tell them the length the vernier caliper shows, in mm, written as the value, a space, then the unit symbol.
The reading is 11.8 mm
